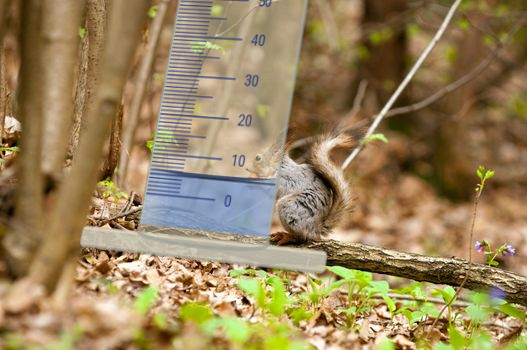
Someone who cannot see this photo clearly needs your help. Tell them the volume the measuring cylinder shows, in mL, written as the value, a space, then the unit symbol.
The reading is 5 mL
